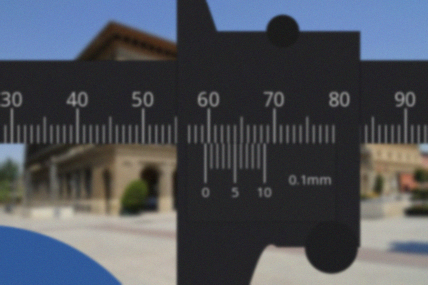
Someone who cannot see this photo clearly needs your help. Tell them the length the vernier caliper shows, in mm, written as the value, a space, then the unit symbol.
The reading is 59.5 mm
